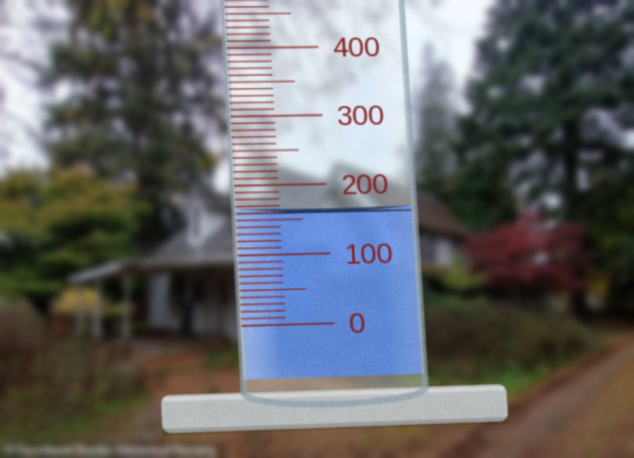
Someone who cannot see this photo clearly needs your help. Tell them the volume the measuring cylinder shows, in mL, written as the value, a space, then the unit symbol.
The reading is 160 mL
